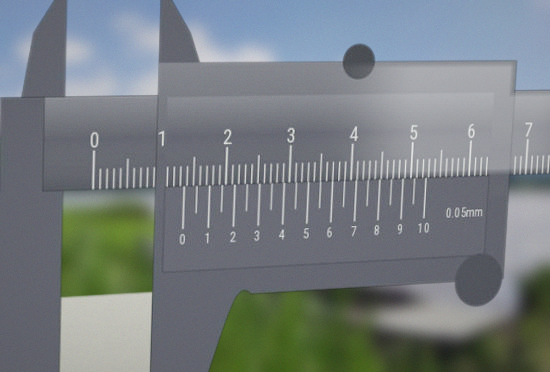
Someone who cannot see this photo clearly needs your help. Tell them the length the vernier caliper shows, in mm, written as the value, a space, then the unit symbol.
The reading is 13.6 mm
